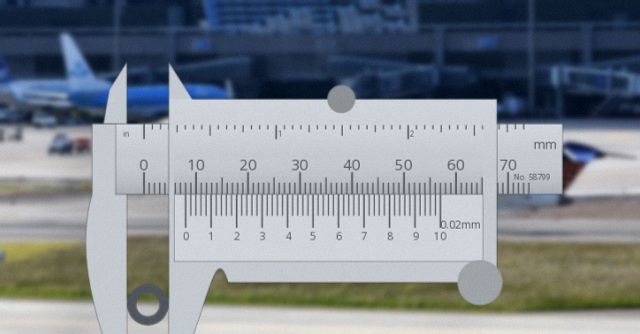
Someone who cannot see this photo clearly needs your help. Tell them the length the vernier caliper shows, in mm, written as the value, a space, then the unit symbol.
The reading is 8.0 mm
